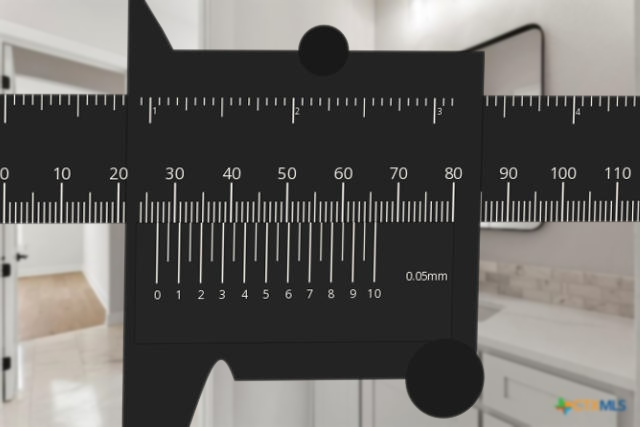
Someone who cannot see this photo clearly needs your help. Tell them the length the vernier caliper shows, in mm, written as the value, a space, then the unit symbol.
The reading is 27.0 mm
